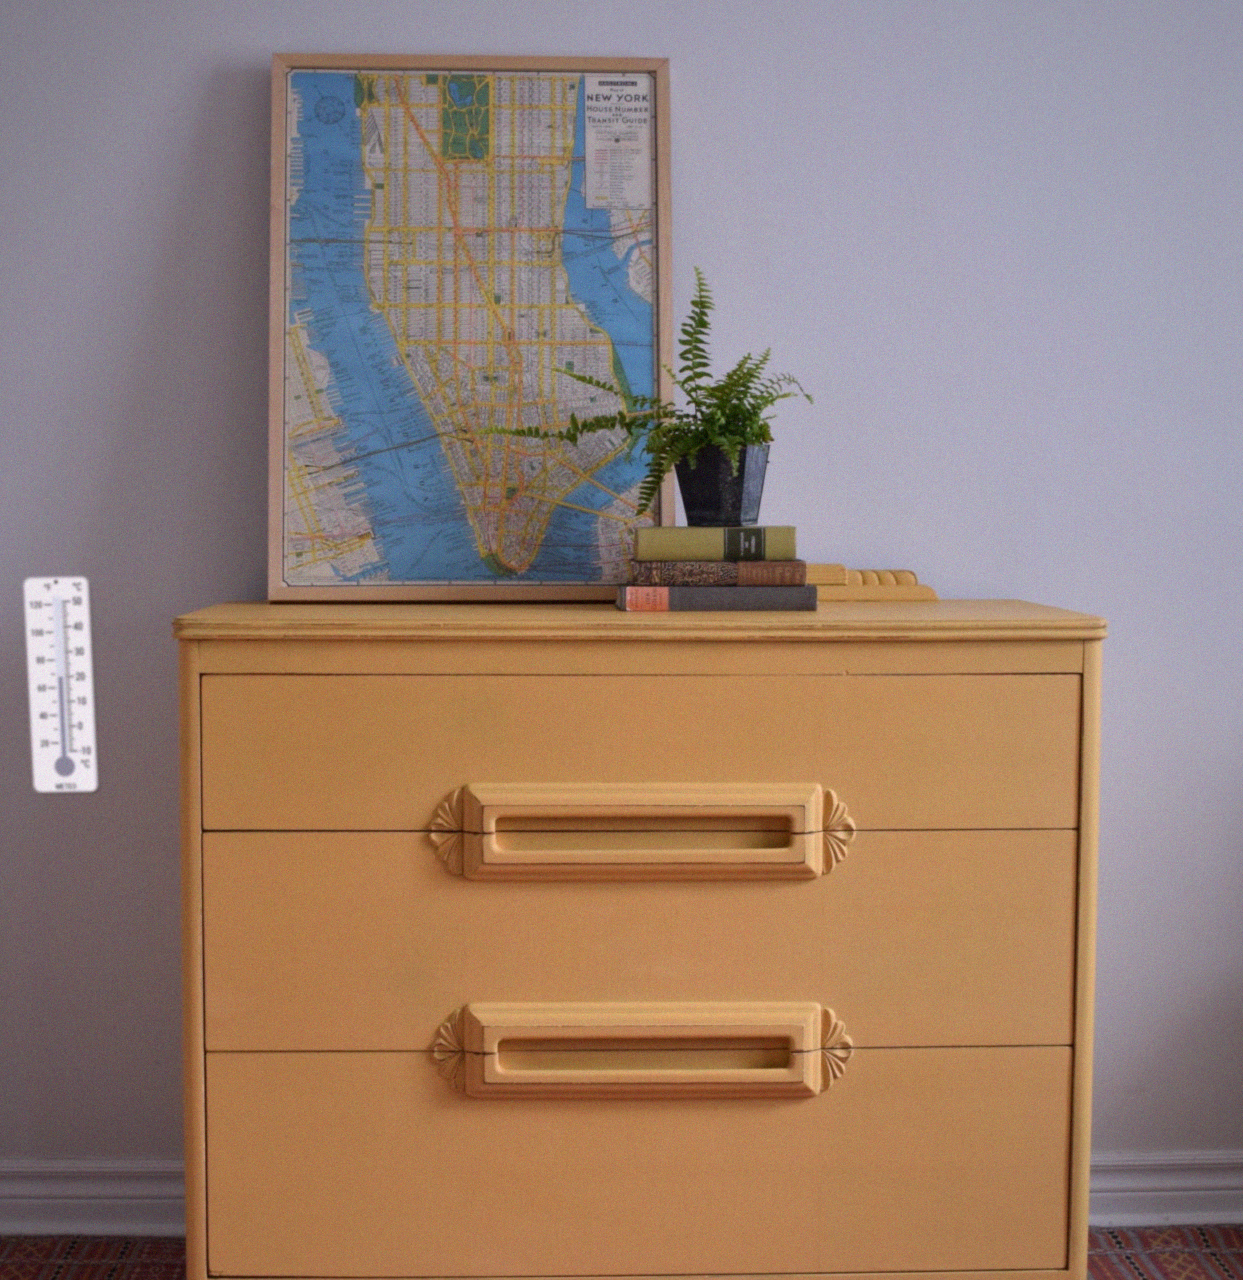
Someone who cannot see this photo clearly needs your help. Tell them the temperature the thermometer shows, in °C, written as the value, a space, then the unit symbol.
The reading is 20 °C
